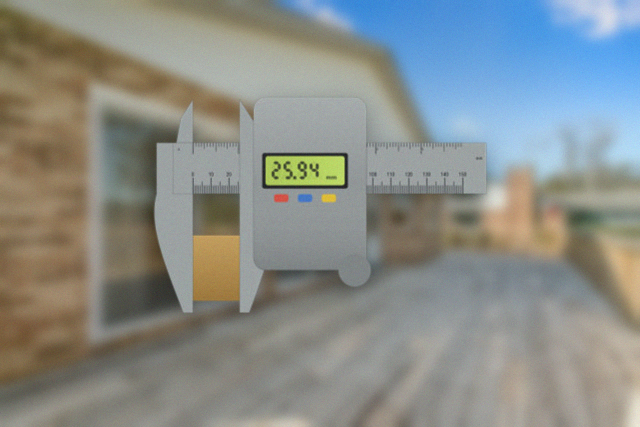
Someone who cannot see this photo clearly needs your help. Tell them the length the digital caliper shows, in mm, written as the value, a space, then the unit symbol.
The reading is 25.94 mm
